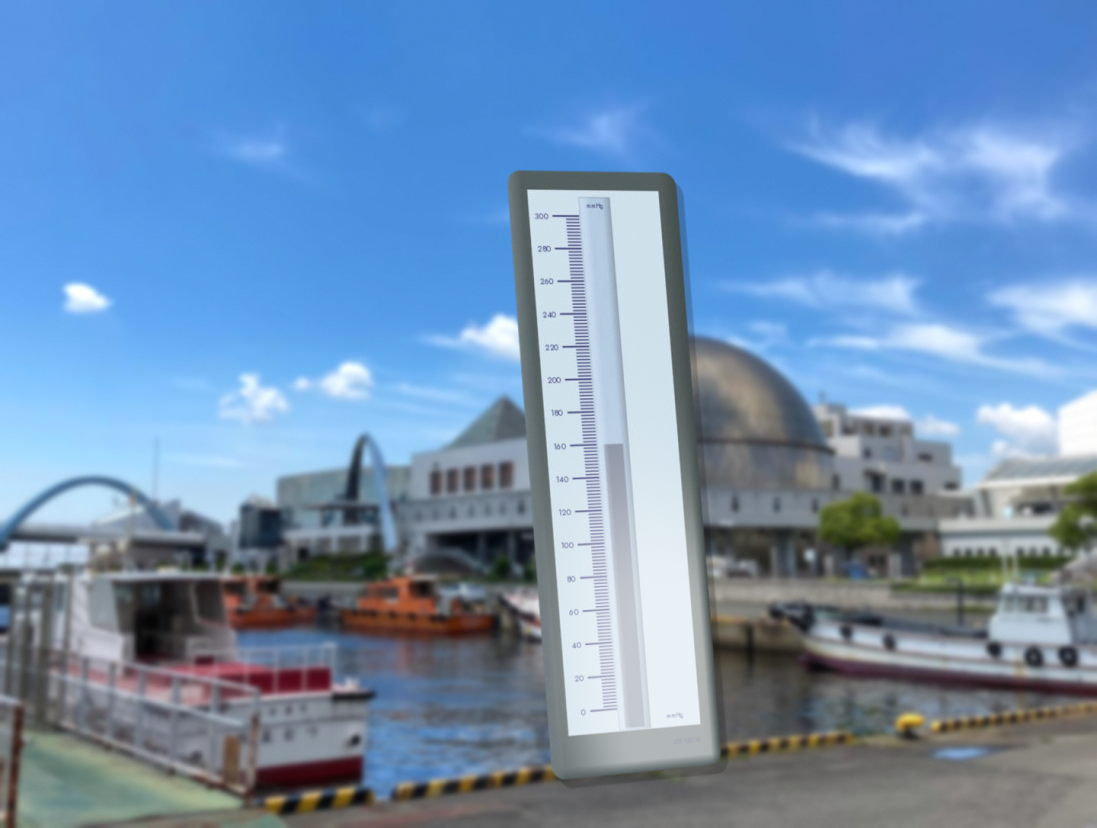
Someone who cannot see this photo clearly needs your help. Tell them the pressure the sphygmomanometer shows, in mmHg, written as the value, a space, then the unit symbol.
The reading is 160 mmHg
